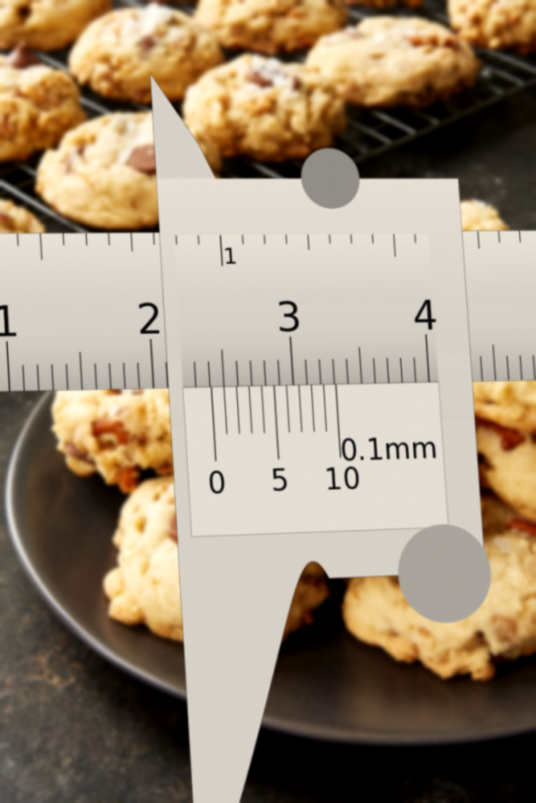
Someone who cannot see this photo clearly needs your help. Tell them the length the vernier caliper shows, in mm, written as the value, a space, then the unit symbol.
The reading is 24.1 mm
